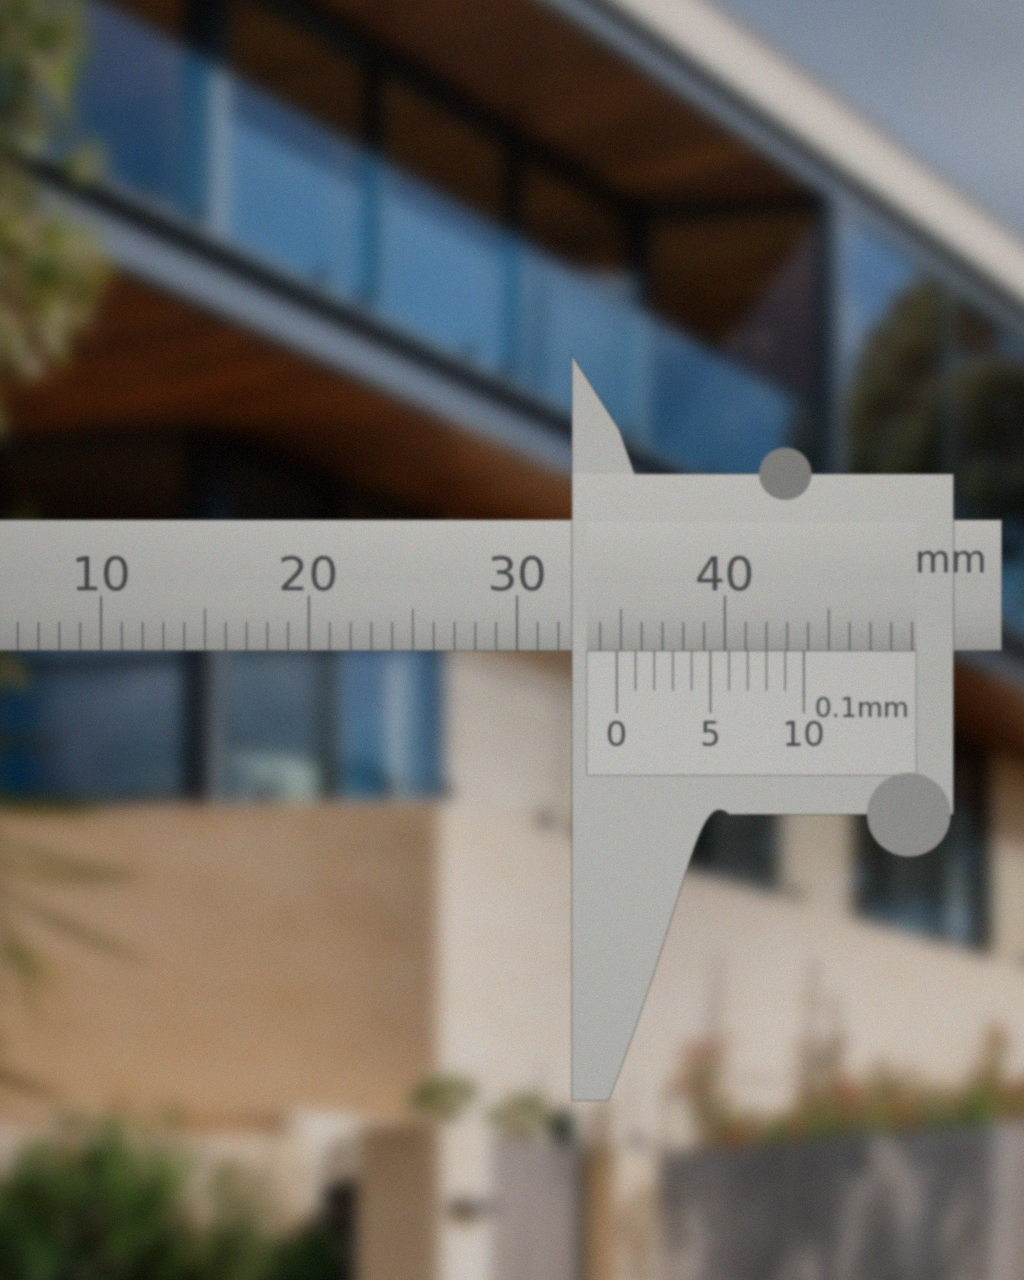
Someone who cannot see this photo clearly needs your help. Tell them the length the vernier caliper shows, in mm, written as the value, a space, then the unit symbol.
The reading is 34.8 mm
